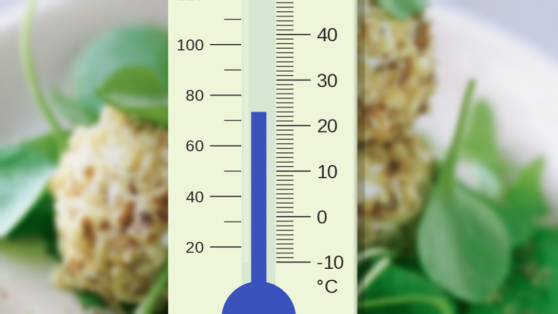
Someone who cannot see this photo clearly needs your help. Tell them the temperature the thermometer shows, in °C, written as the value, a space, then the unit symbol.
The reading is 23 °C
